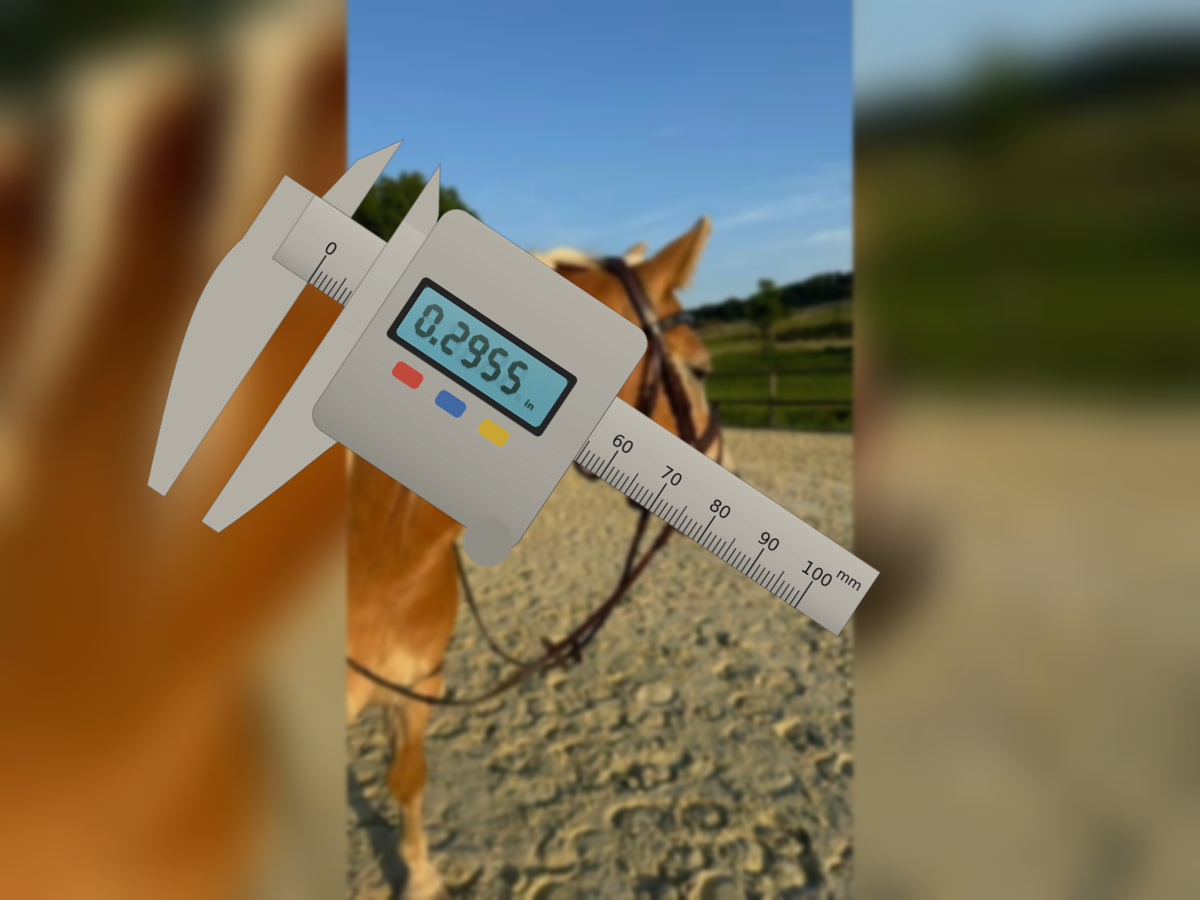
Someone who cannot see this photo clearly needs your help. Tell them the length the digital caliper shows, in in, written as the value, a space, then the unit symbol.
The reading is 0.2955 in
